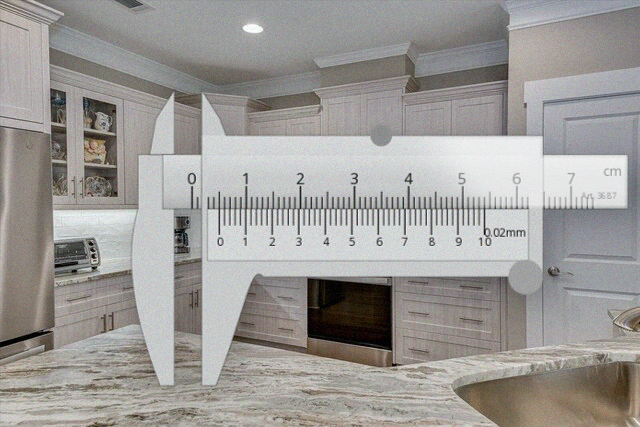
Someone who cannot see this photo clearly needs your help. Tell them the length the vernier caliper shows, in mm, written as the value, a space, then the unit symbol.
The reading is 5.0 mm
